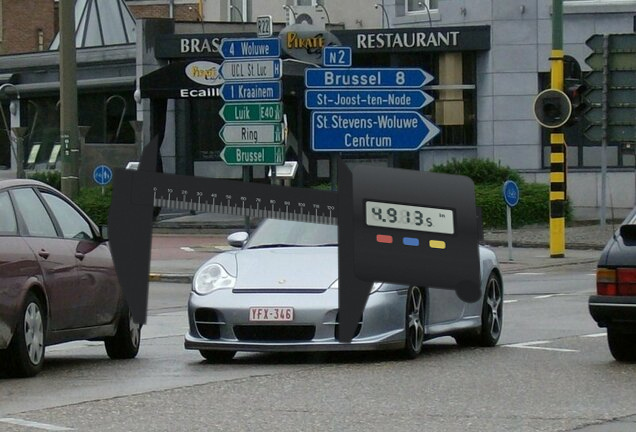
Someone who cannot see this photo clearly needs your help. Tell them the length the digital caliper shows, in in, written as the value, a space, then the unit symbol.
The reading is 4.9135 in
